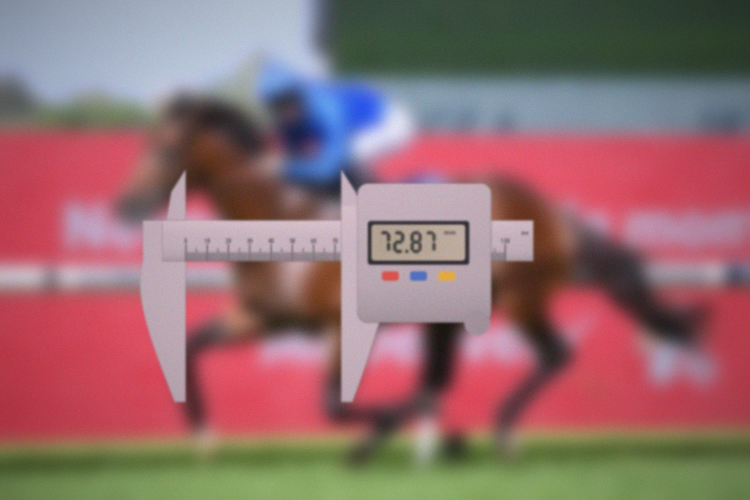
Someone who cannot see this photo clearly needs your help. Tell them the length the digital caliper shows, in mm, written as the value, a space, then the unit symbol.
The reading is 72.87 mm
